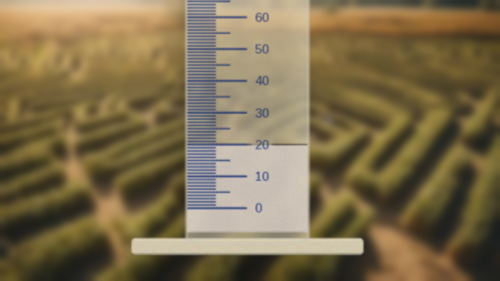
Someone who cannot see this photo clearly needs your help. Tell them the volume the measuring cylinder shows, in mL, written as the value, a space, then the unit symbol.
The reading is 20 mL
